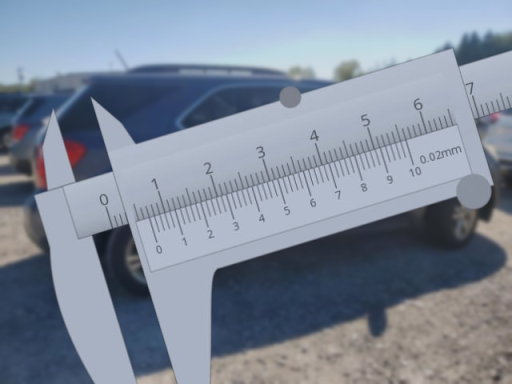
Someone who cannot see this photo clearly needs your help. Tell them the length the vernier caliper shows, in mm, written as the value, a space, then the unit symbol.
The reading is 7.0 mm
